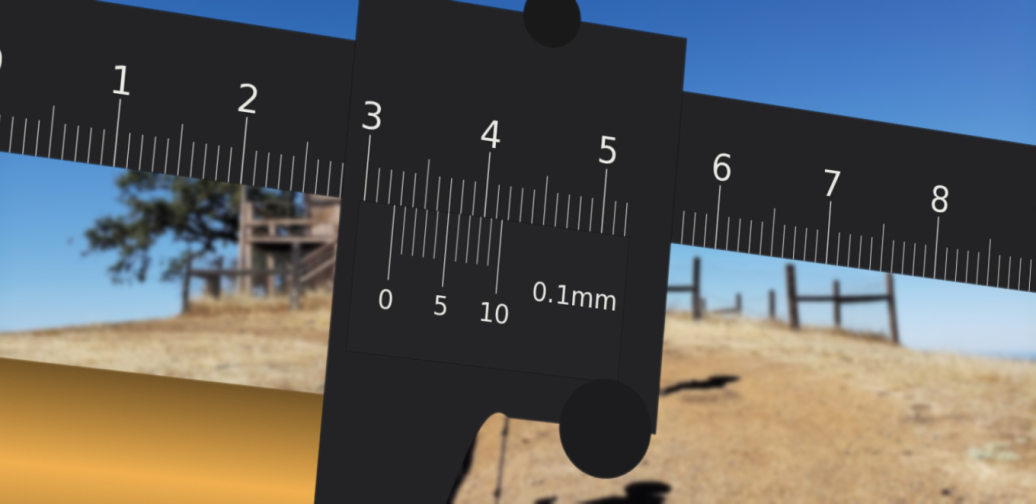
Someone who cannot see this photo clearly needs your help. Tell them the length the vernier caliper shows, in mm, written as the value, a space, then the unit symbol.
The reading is 32.5 mm
